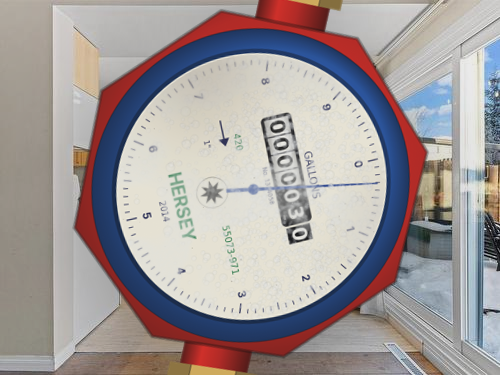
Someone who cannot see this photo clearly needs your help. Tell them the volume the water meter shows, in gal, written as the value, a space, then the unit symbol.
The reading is 30.3 gal
